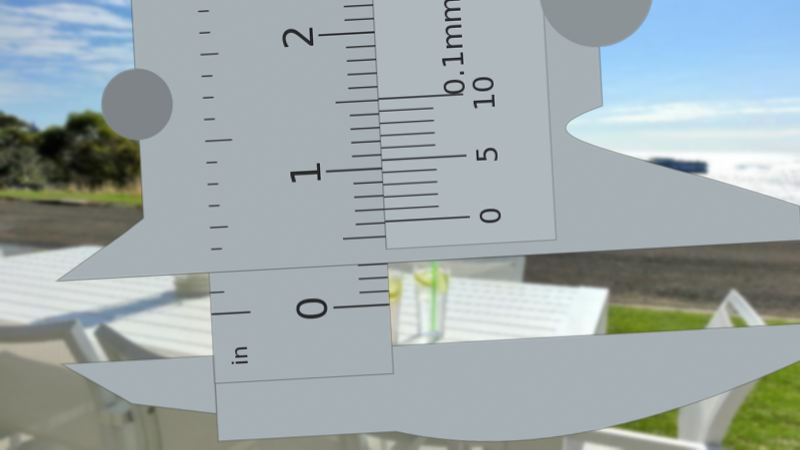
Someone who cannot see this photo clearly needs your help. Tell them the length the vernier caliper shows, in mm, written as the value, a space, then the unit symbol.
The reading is 6.1 mm
